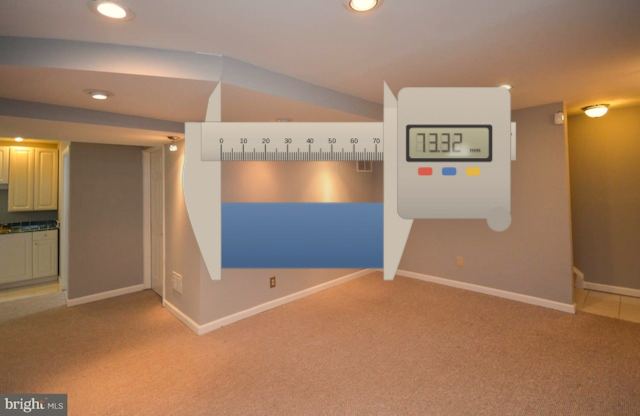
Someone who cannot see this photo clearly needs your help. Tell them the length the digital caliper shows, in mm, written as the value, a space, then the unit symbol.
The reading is 73.32 mm
